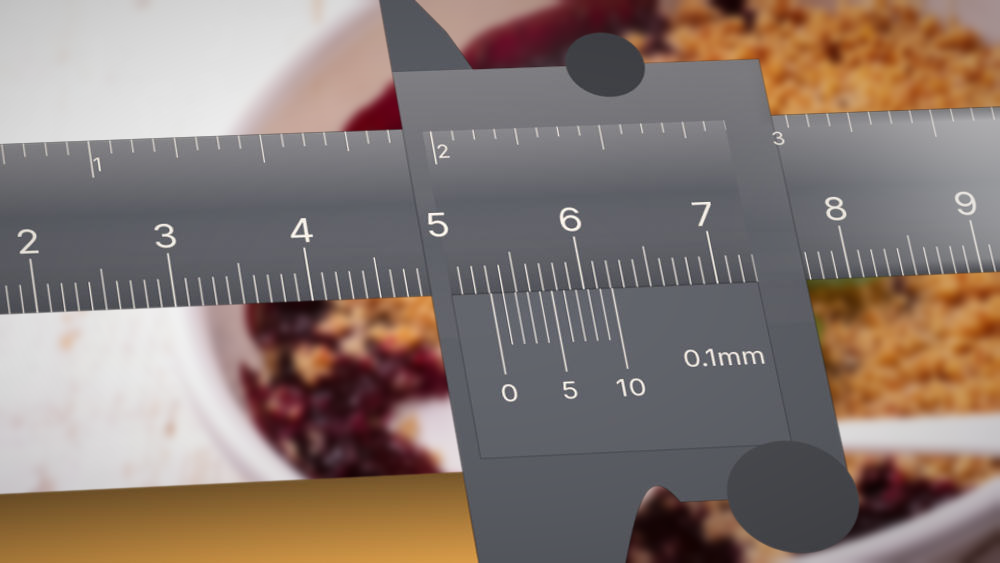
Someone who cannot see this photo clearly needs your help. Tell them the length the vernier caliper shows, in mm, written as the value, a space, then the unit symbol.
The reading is 53.1 mm
